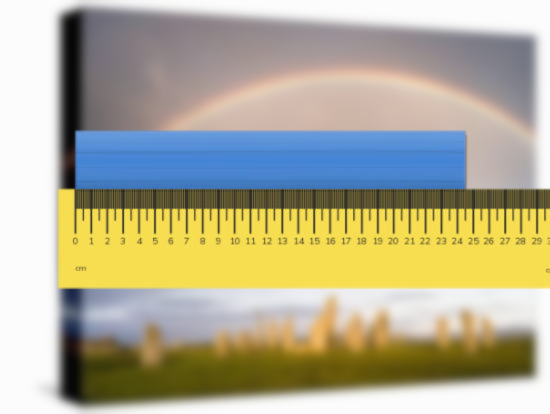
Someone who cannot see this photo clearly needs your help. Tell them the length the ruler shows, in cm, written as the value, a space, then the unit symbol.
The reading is 24.5 cm
